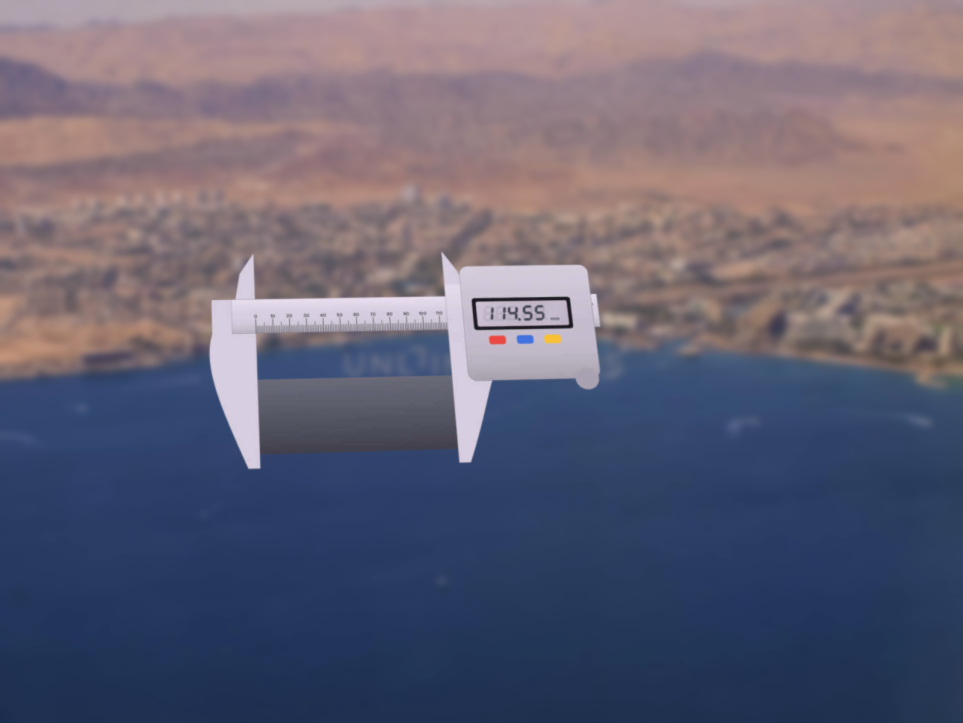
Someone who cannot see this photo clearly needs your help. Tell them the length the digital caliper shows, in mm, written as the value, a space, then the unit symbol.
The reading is 114.55 mm
